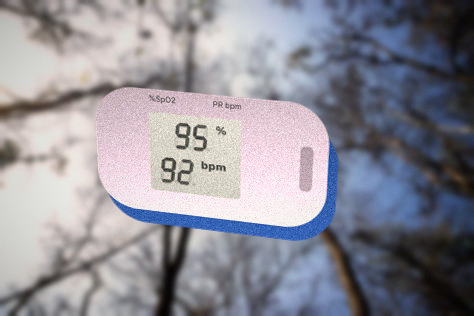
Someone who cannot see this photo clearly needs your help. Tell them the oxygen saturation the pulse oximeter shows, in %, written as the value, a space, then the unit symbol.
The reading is 95 %
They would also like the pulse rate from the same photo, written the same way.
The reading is 92 bpm
